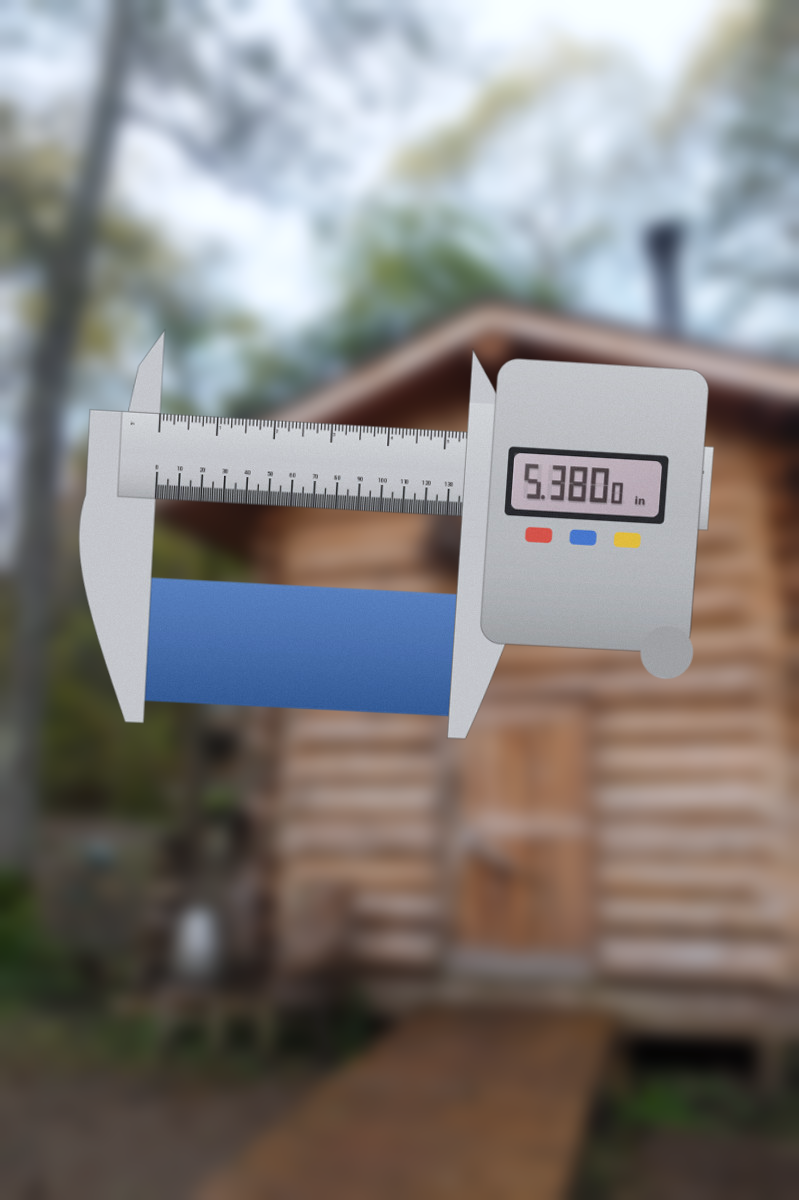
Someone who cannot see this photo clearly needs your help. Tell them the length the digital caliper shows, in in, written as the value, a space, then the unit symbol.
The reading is 5.3800 in
